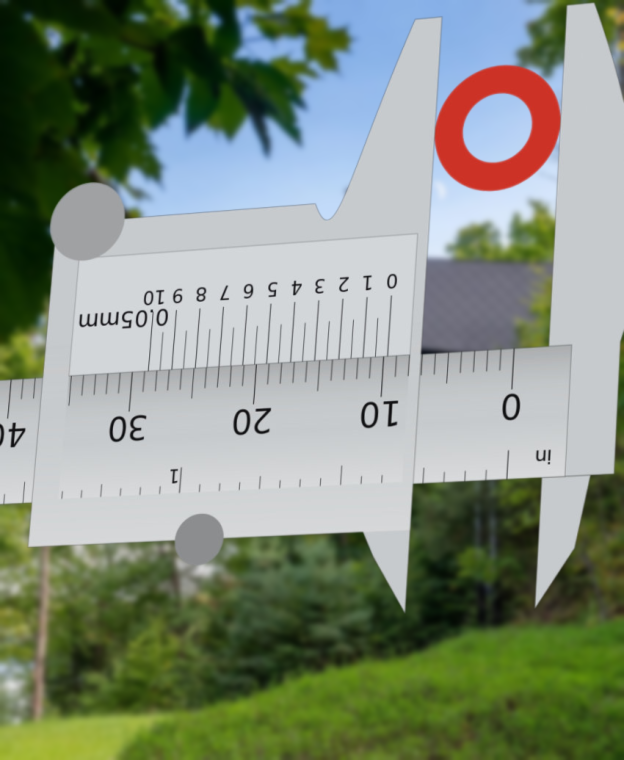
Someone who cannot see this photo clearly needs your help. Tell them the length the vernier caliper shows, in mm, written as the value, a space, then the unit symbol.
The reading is 9.7 mm
